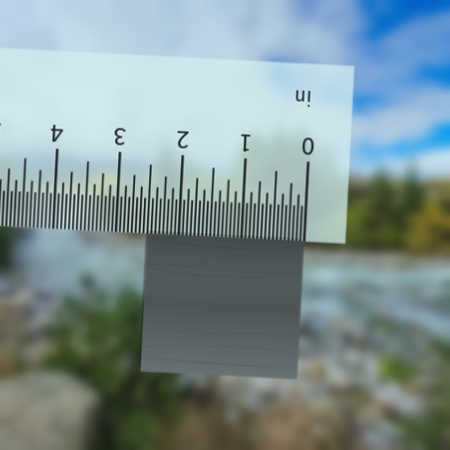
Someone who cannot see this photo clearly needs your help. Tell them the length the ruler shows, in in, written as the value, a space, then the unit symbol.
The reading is 2.5 in
